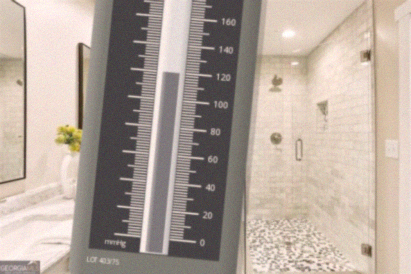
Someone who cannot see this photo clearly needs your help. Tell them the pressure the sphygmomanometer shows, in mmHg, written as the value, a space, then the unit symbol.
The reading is 120 mmHg
